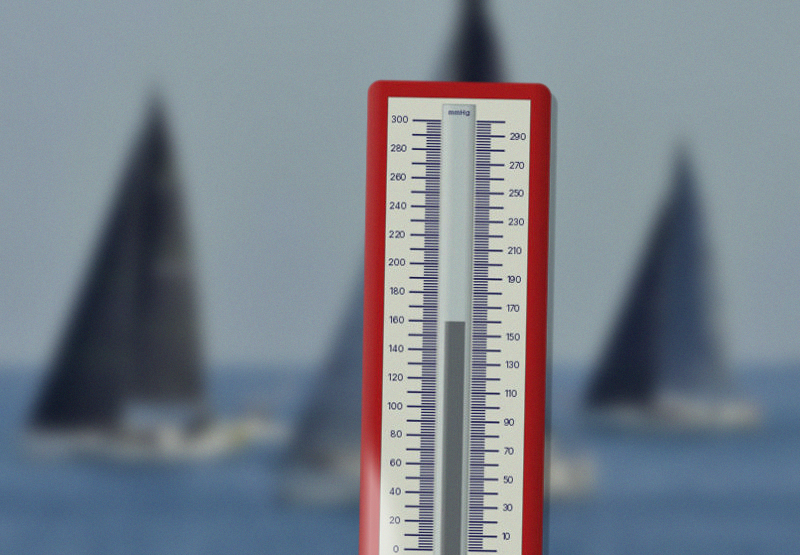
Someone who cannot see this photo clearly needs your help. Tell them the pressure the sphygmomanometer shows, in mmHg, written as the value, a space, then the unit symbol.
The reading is 160 mmHg
